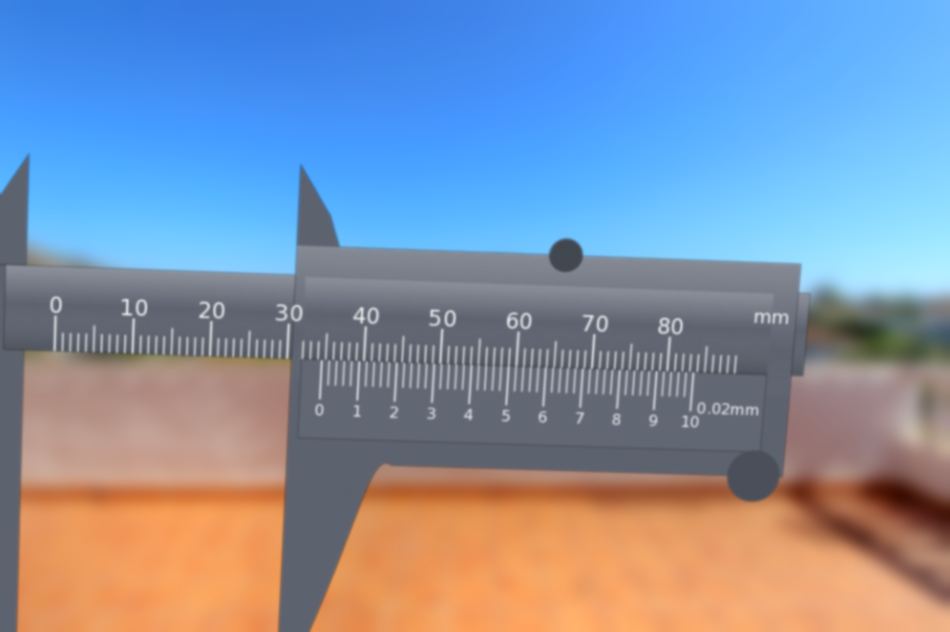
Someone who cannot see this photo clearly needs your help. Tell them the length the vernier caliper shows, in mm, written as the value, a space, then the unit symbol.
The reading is 34.5 mm
